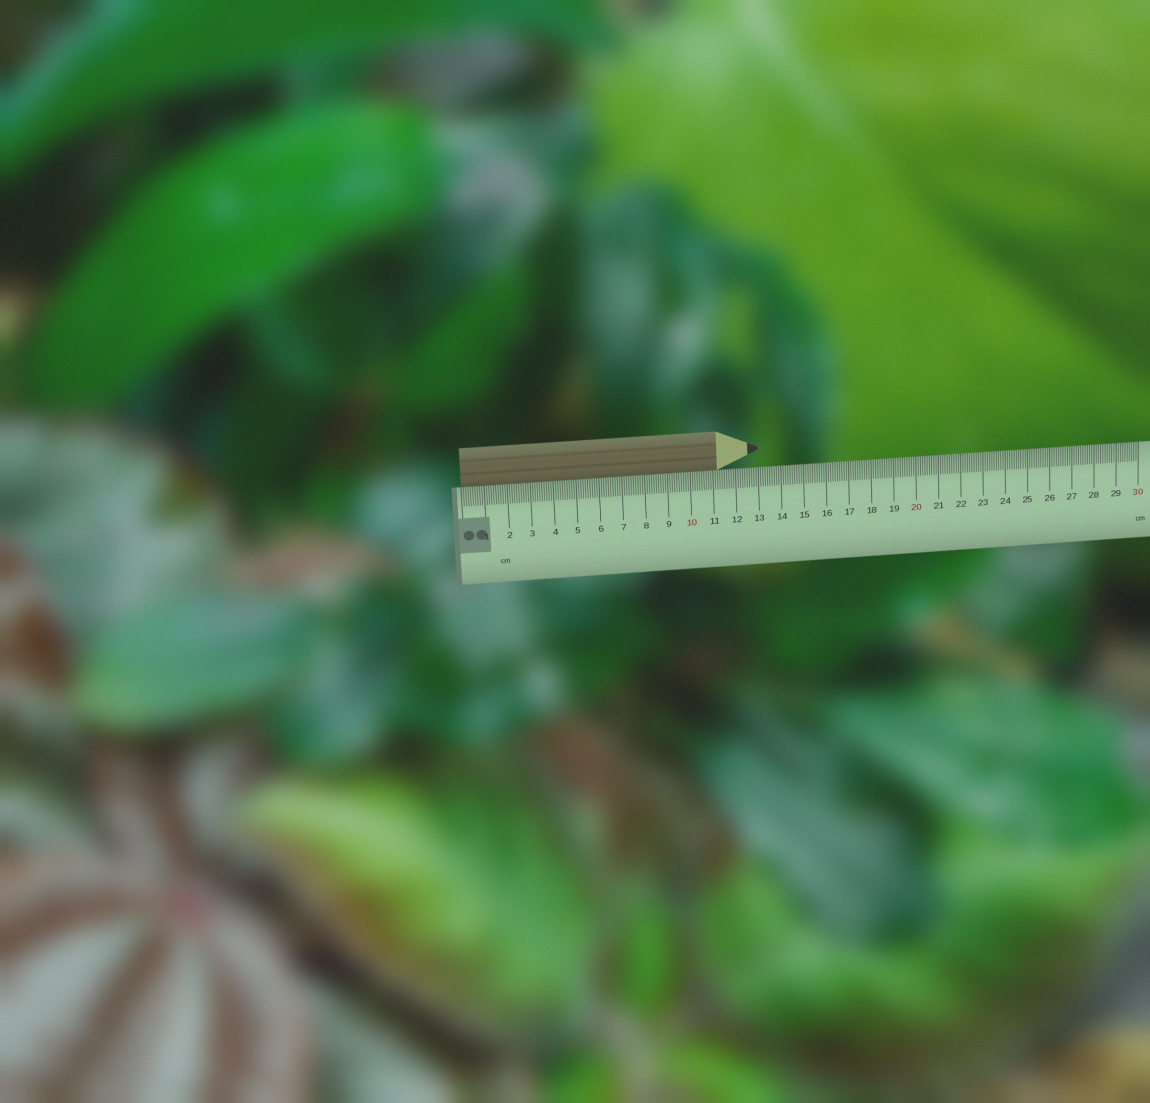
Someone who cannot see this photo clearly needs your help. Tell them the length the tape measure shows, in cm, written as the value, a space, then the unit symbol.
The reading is 13 cm
